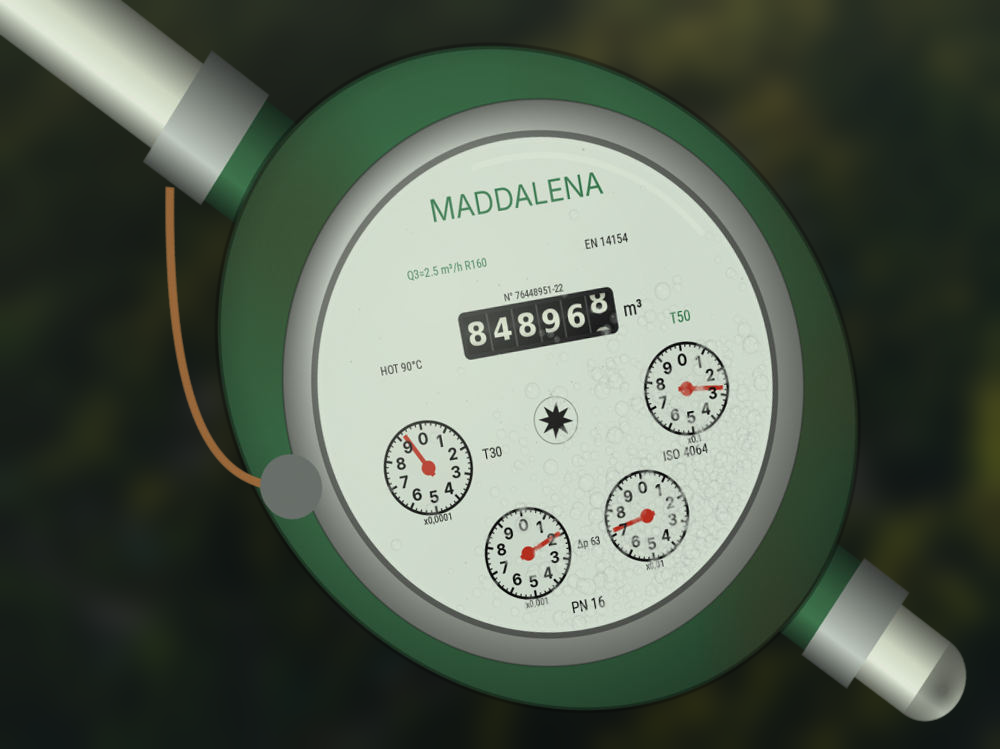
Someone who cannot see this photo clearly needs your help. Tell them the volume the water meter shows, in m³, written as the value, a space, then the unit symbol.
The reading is 848968.2719 m³
